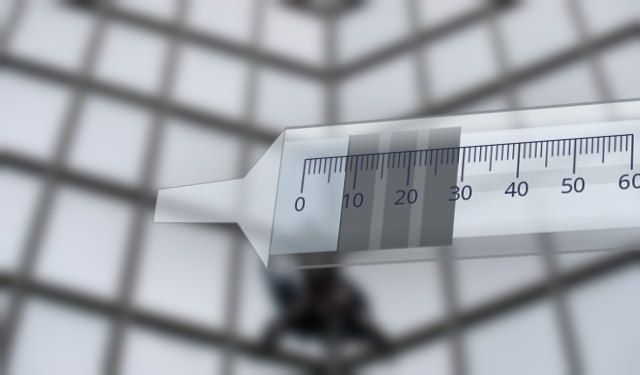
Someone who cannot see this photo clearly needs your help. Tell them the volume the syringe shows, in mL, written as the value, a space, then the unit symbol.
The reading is 8 mL
